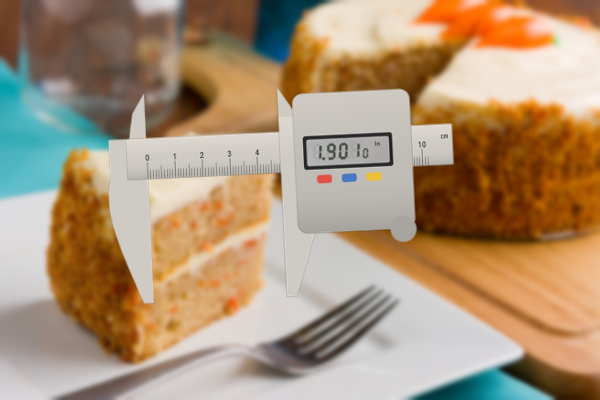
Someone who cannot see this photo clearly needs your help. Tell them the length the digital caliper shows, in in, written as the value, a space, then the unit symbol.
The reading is 1.9010 in
